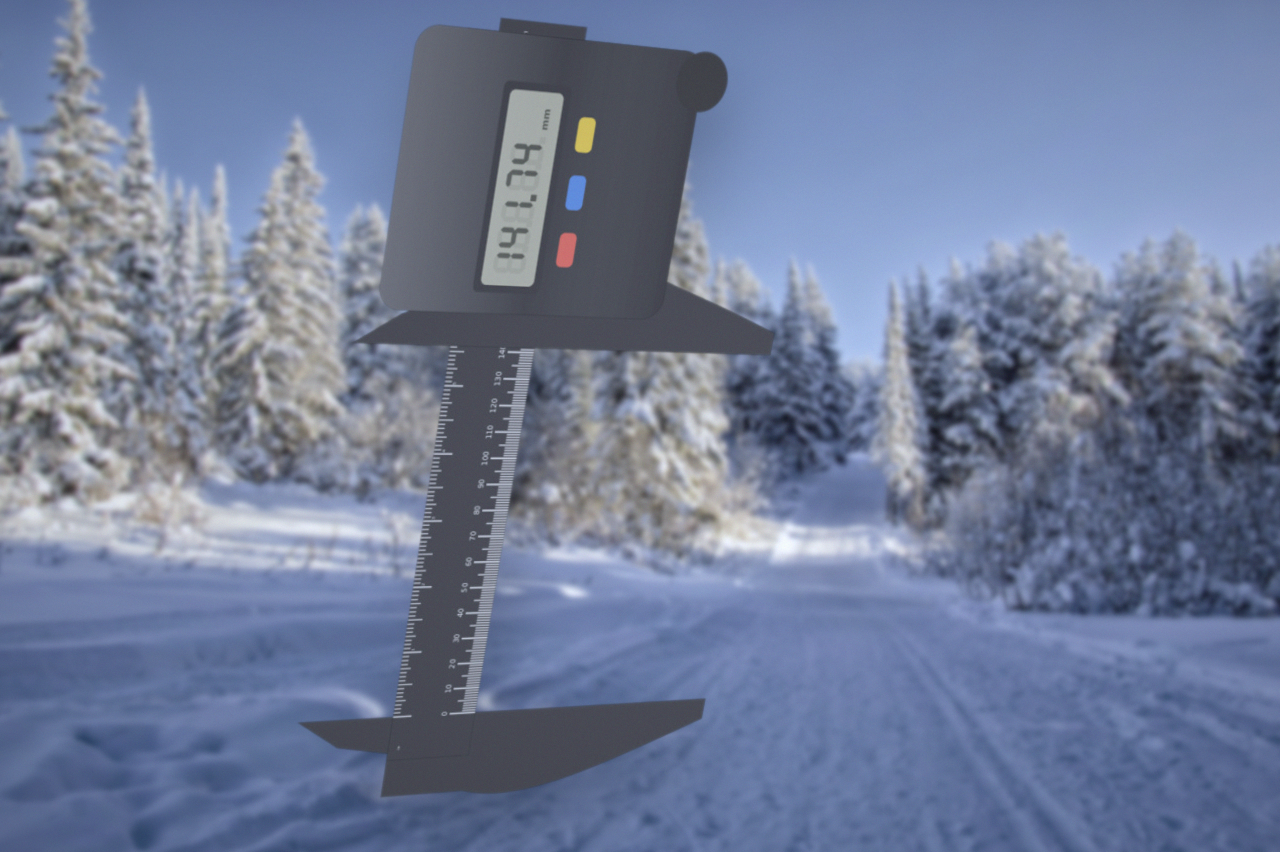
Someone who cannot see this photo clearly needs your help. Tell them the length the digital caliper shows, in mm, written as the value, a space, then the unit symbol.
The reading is 141.74 mm
